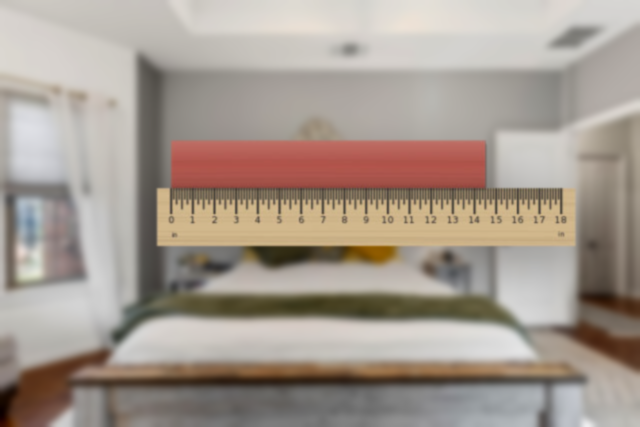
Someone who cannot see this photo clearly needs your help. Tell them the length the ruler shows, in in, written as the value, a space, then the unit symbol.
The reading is 14.5 in
